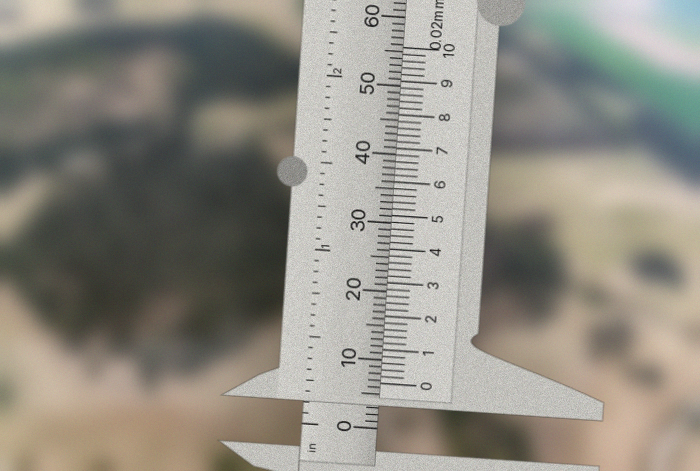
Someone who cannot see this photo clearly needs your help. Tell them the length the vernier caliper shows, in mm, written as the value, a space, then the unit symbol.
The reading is 6.6 mm
